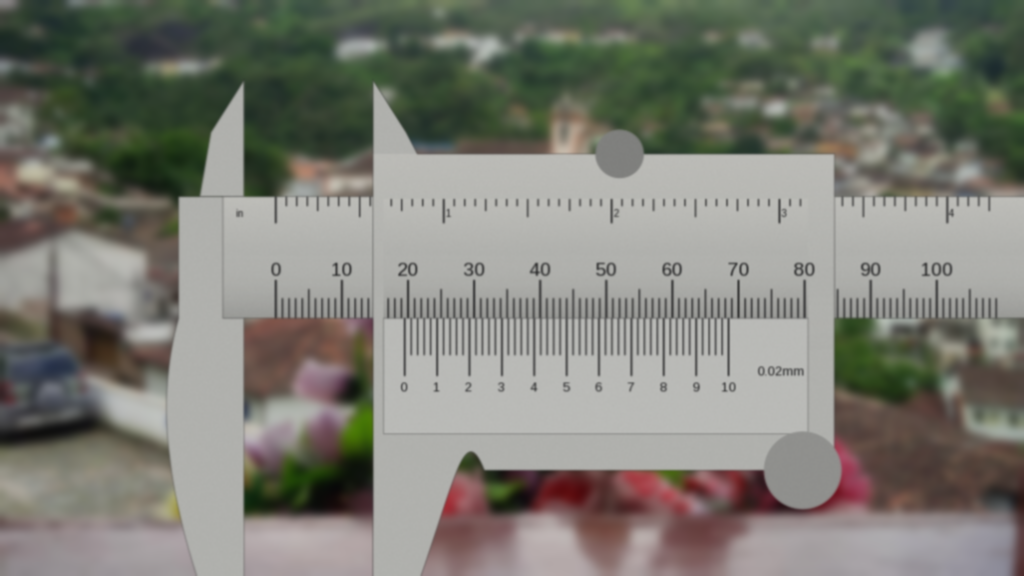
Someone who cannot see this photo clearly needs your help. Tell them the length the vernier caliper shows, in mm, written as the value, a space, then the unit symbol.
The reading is 19.5 mm
